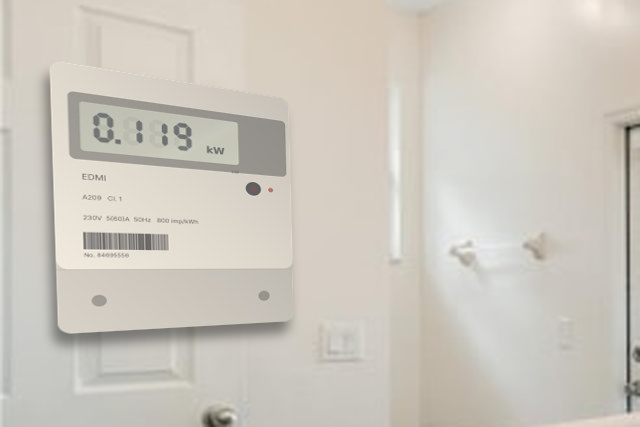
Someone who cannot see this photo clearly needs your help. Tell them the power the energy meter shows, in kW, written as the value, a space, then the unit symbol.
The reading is 0.119 kW
